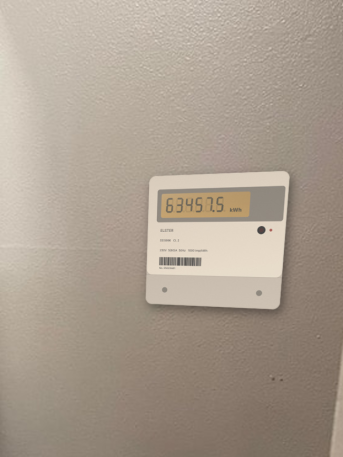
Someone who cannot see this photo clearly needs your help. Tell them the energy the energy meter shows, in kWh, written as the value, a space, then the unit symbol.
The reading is 63457.5 kWh
